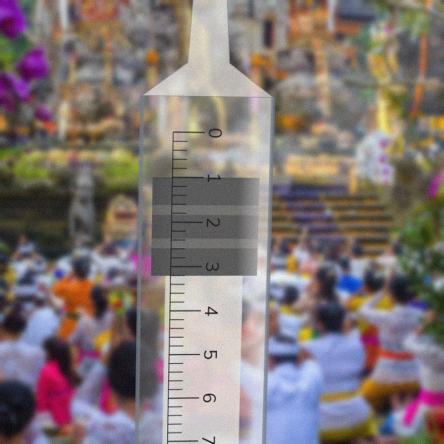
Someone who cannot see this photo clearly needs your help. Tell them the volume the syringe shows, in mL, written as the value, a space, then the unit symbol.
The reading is 1 mL
